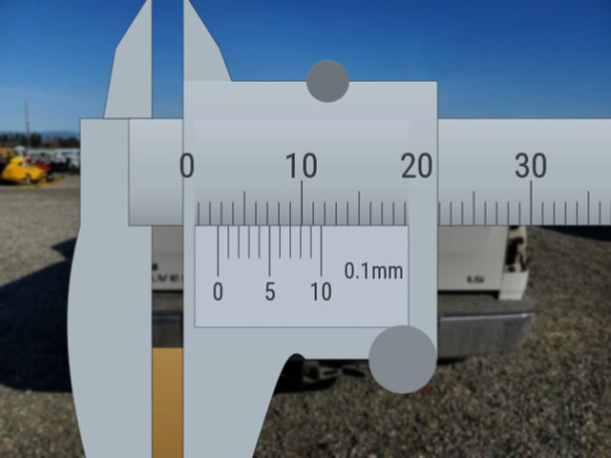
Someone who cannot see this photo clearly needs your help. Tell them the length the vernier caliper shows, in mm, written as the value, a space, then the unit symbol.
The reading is 2.7 mm
